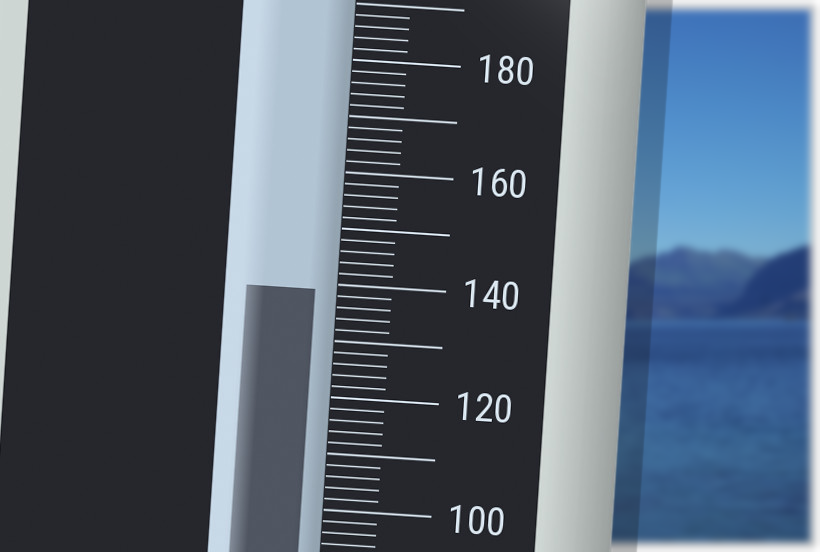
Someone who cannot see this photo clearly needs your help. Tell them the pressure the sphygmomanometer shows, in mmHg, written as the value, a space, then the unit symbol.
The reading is 139 mmHg
